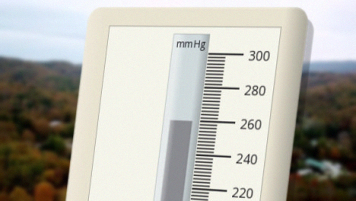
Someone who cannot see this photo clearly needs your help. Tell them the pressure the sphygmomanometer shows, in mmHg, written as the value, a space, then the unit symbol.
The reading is 260 mmHg
